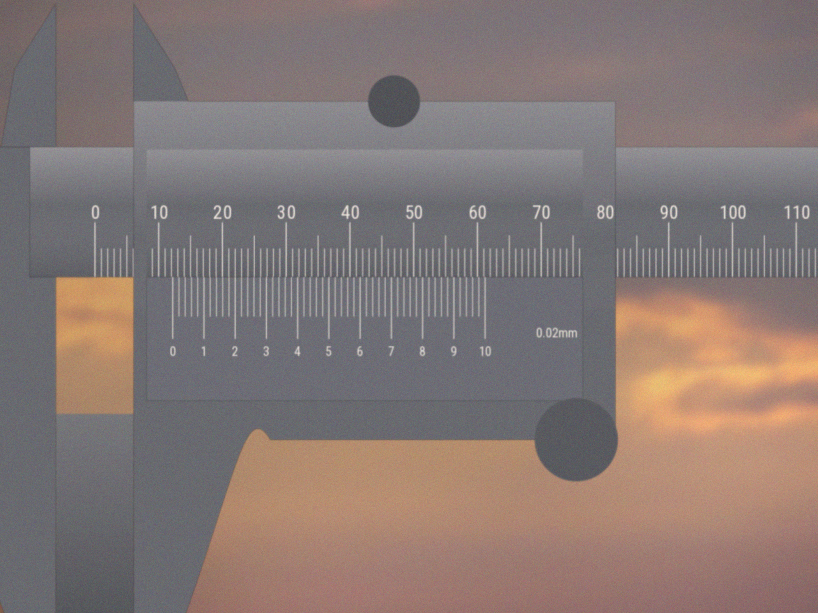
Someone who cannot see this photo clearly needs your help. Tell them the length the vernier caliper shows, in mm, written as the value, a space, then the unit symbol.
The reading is 12.2 mm
